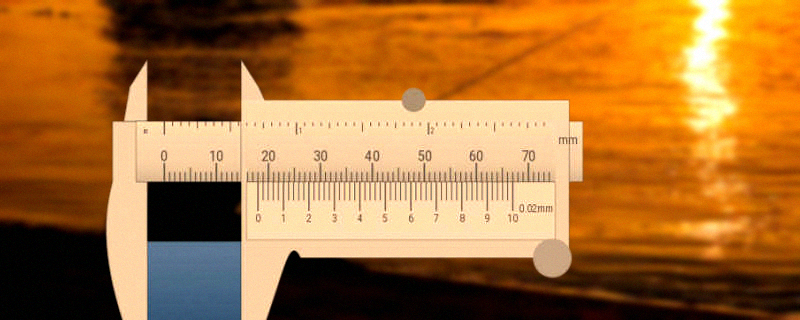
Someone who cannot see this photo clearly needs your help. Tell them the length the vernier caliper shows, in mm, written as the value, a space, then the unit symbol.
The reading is 18.0 mm
